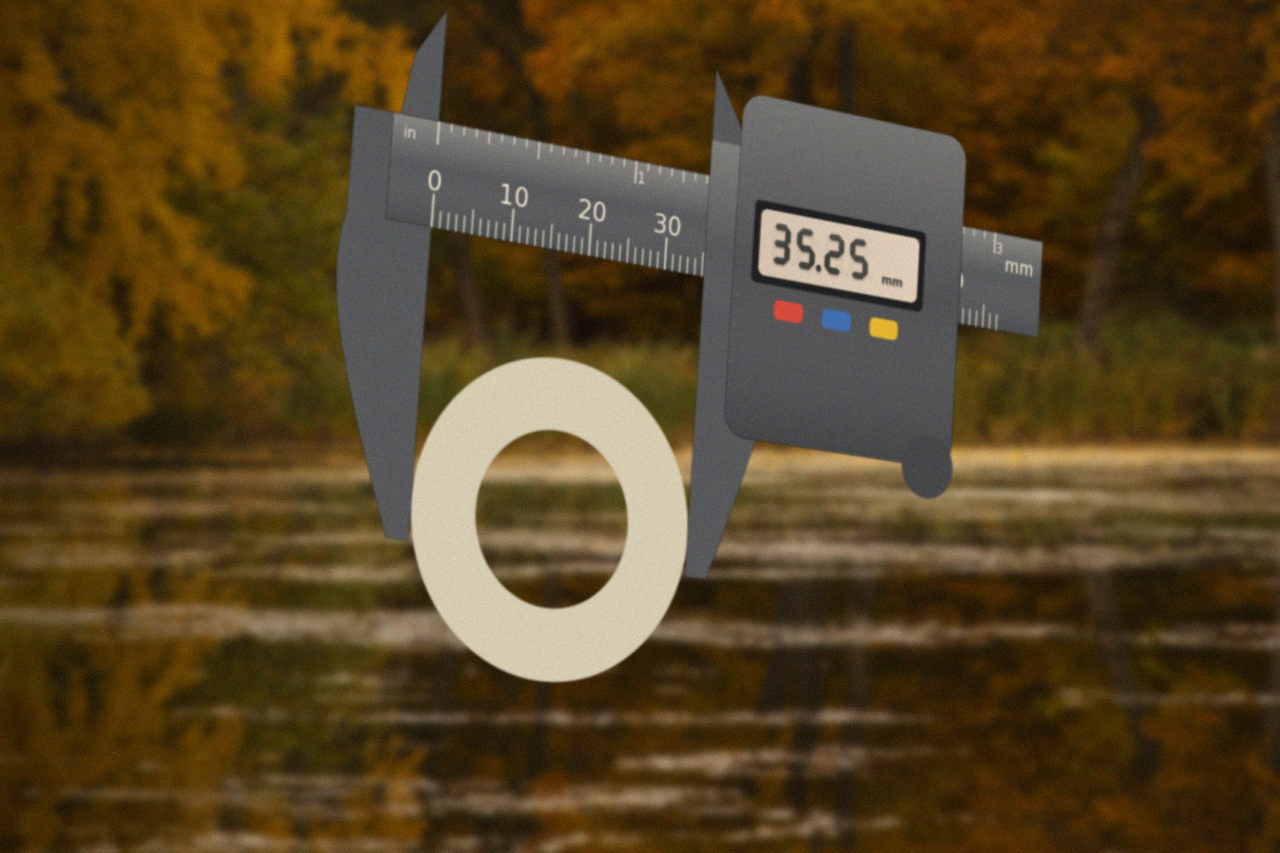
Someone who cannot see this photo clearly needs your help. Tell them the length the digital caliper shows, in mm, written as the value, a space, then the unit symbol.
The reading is 35.25 mm
